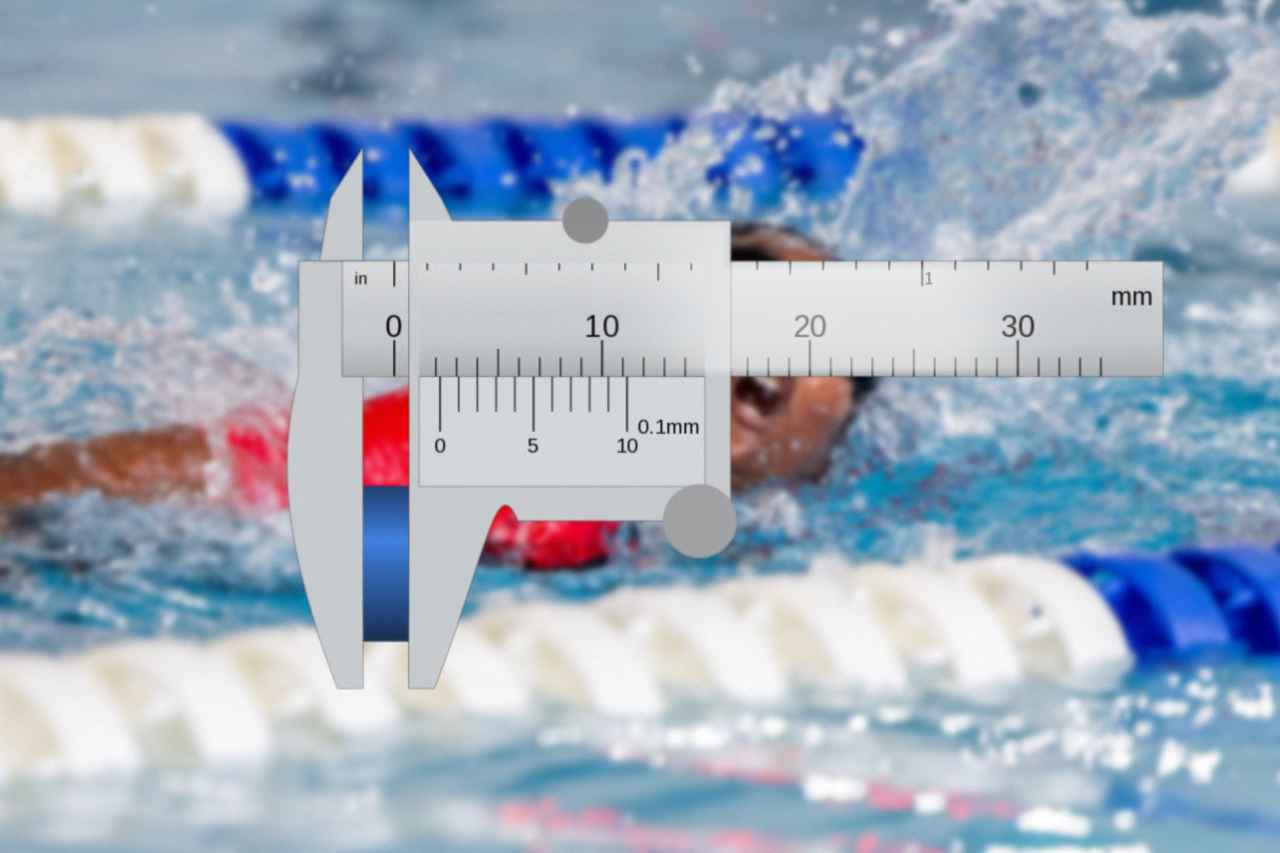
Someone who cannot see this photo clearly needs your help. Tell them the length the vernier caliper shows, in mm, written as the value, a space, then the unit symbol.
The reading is 2.2 mm
